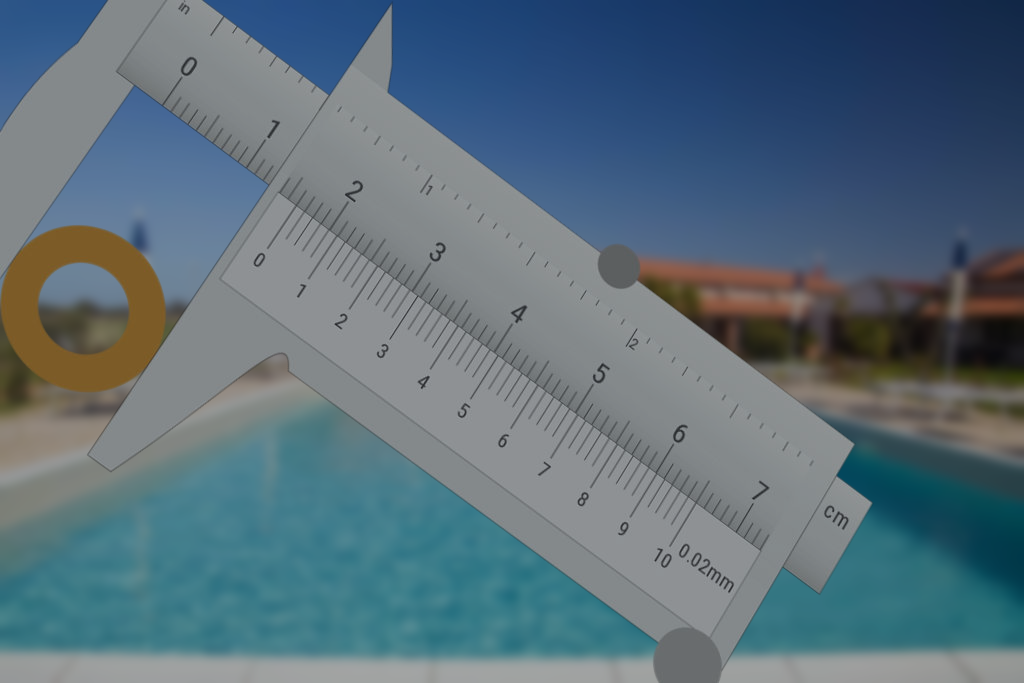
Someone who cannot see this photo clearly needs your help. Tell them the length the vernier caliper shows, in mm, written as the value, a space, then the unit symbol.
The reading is 16.0 mm
